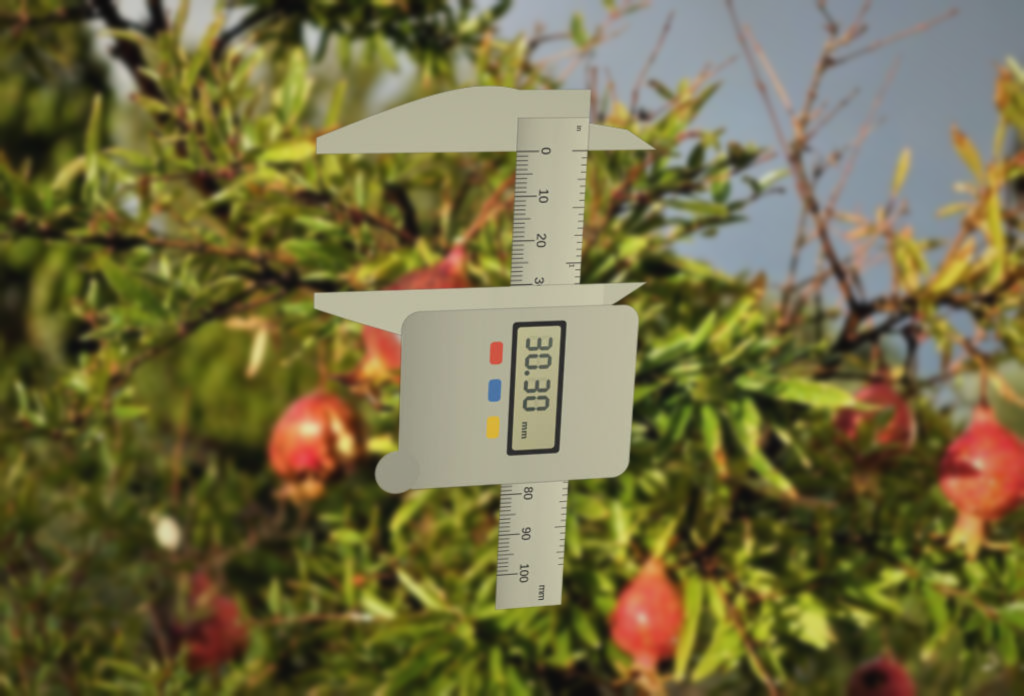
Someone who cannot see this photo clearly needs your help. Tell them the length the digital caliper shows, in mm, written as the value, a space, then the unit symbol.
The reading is 30.30 mm
